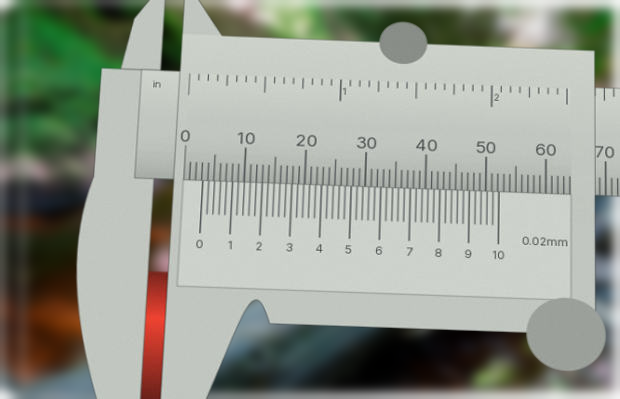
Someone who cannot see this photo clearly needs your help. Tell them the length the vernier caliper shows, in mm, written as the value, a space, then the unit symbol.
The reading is 3.2 mm
